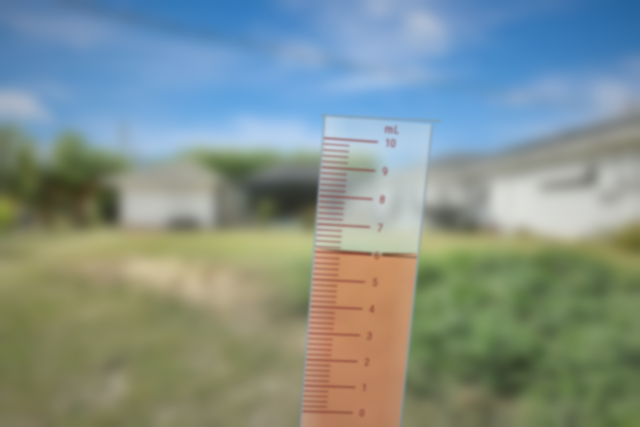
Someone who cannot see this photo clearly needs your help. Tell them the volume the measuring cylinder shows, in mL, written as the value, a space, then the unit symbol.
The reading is 6 mL
